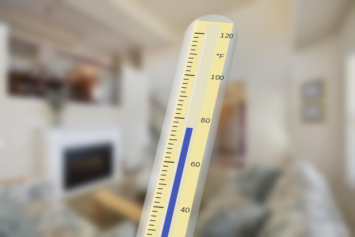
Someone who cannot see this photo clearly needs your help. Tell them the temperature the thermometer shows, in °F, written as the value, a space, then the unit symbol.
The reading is 76 °F
